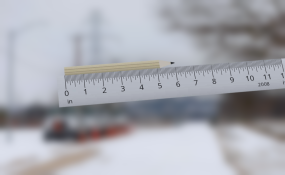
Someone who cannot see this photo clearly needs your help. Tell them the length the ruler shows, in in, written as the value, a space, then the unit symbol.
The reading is 6 in
